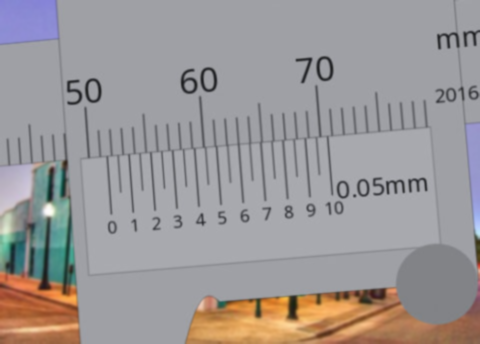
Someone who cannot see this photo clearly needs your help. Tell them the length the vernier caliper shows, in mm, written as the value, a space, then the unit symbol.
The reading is 51.6 mm
